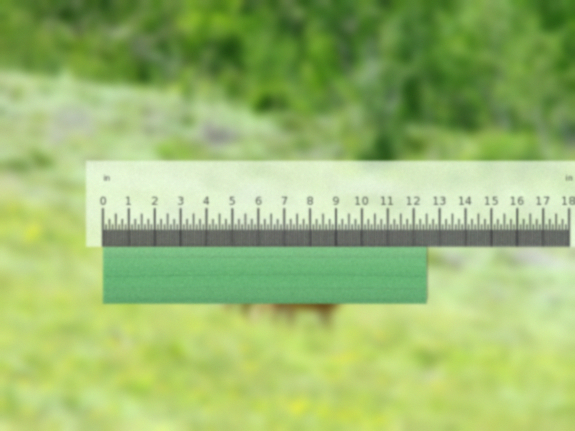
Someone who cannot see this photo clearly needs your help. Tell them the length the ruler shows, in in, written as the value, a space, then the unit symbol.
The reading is 12.5 in
